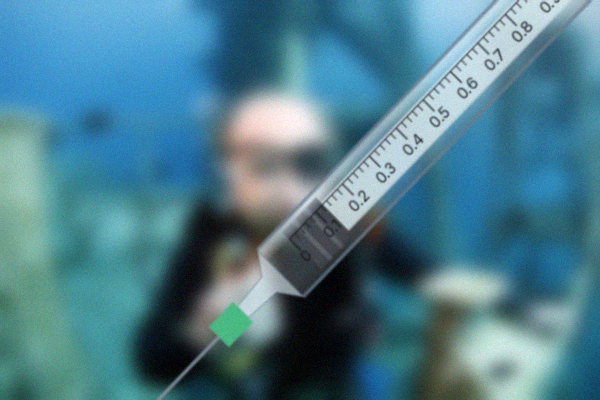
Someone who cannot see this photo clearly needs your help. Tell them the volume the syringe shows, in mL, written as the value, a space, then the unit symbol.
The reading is 0 mL
